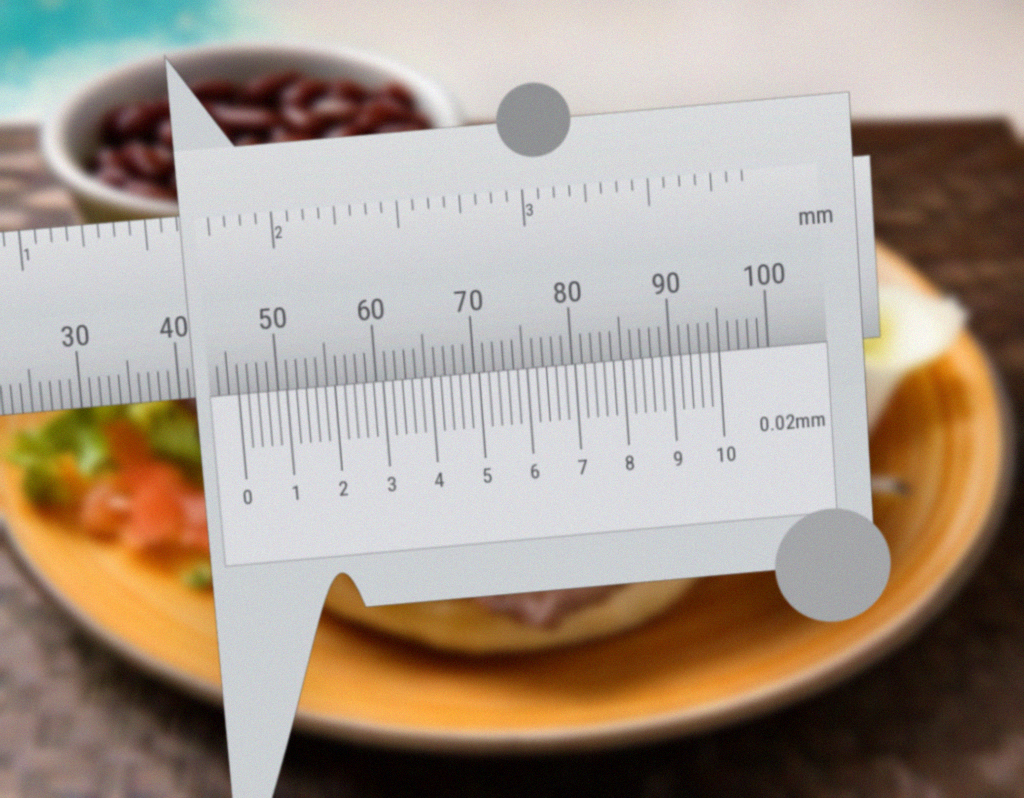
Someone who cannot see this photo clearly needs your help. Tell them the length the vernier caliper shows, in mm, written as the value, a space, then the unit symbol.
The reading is 46.0 mm
